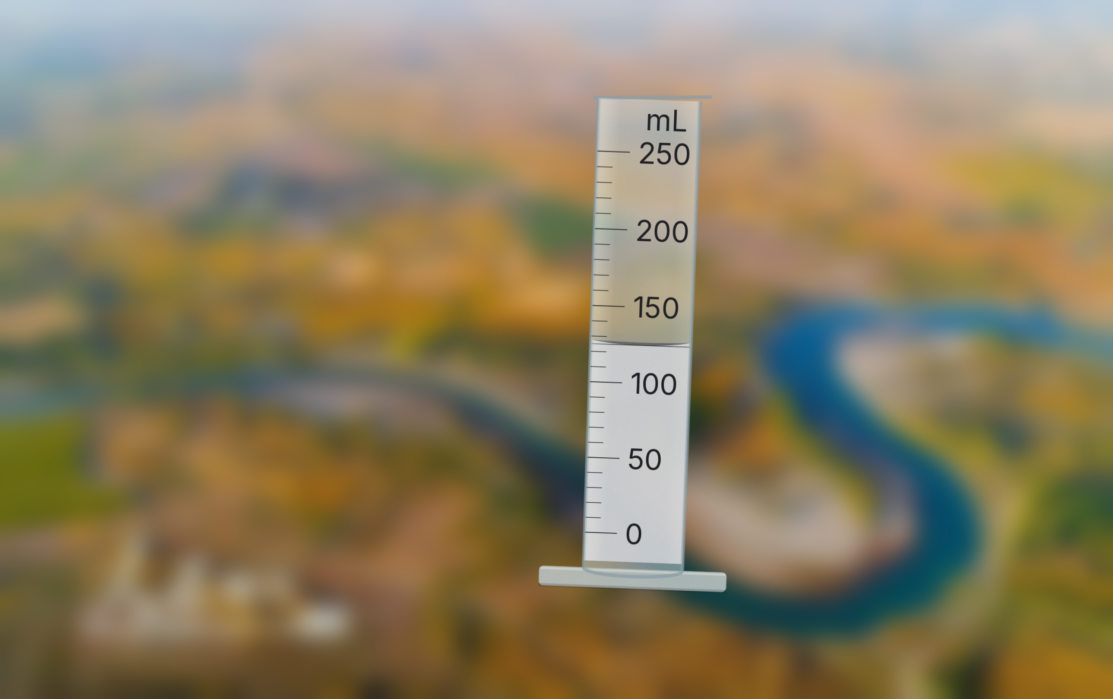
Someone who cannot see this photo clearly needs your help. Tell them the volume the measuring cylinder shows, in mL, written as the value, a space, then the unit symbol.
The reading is 125 mL
